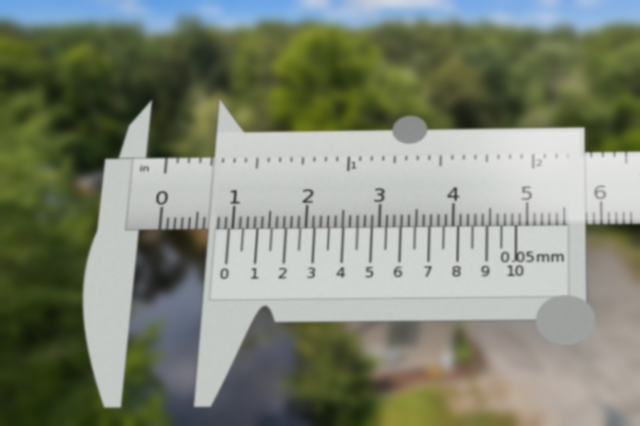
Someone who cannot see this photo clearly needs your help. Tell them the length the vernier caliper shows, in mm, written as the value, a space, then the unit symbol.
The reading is 9.5 mm
